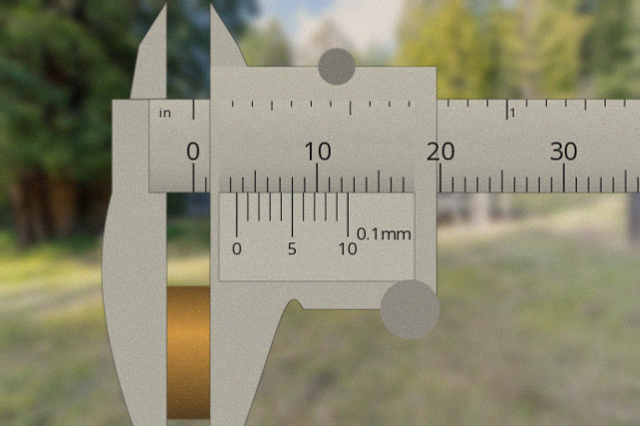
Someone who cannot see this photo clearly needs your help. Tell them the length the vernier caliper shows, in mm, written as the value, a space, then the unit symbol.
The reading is 3.5 mm
